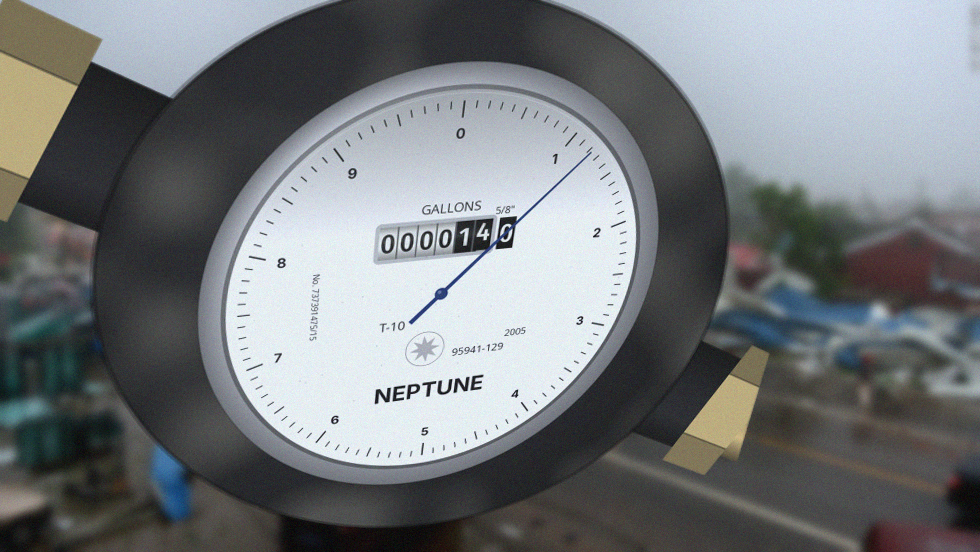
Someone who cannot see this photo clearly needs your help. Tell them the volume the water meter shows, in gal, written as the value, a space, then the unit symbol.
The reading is 141.2 gal
